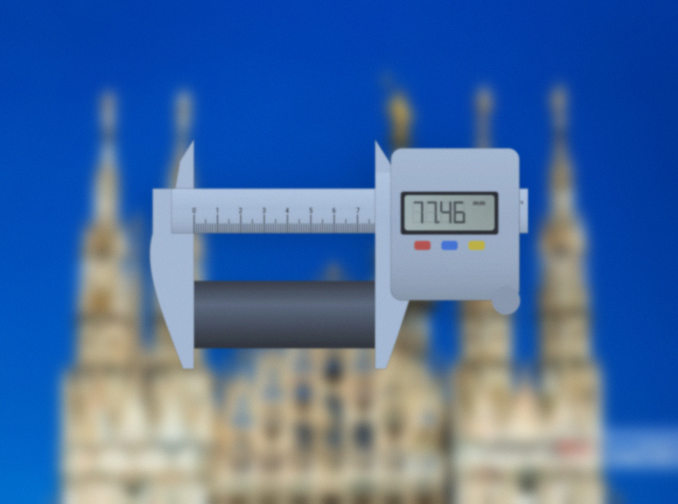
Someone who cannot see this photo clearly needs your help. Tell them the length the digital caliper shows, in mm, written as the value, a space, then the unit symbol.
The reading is 77.46 mm
